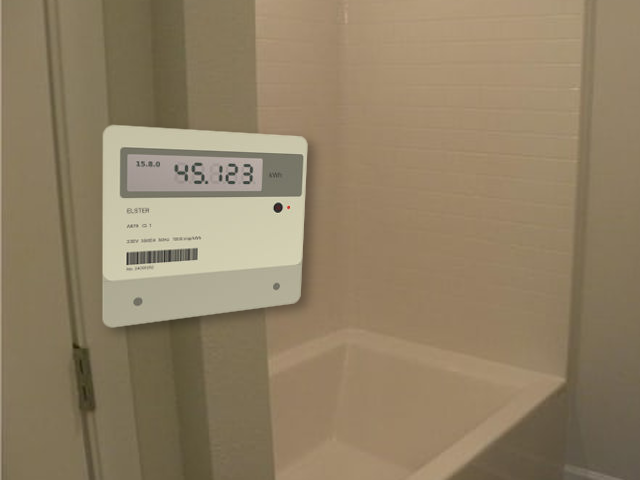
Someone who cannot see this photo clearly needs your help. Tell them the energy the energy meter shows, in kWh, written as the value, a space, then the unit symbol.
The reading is 45.123 kWh
